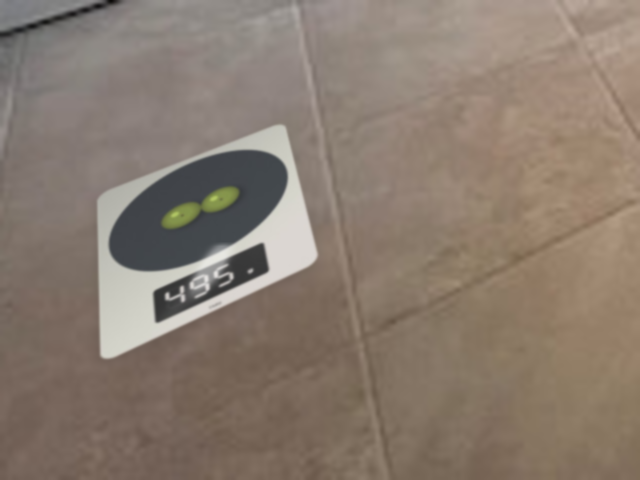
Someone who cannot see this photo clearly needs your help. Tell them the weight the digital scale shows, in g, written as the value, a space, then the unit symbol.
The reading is 495 g
